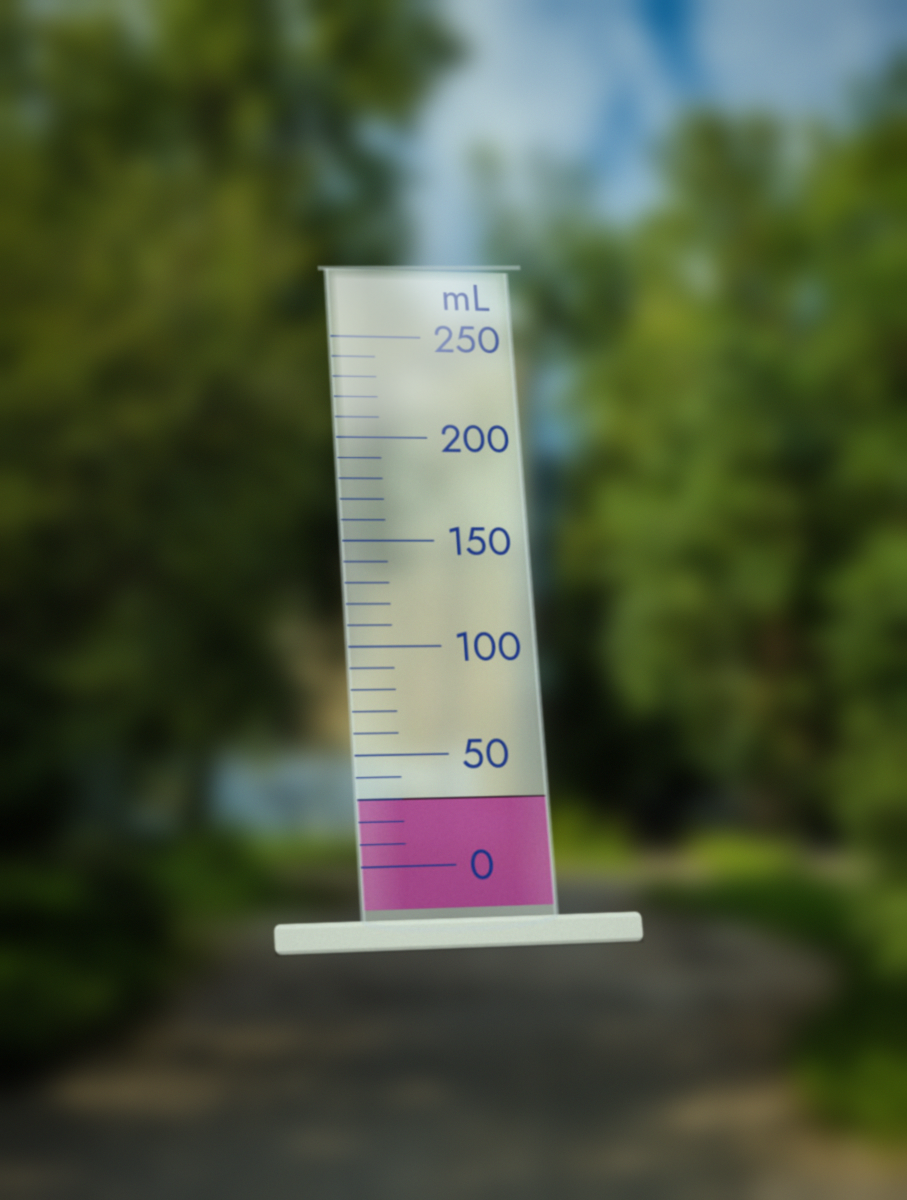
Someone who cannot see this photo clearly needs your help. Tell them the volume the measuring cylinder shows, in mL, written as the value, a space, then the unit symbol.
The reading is 30 mL
